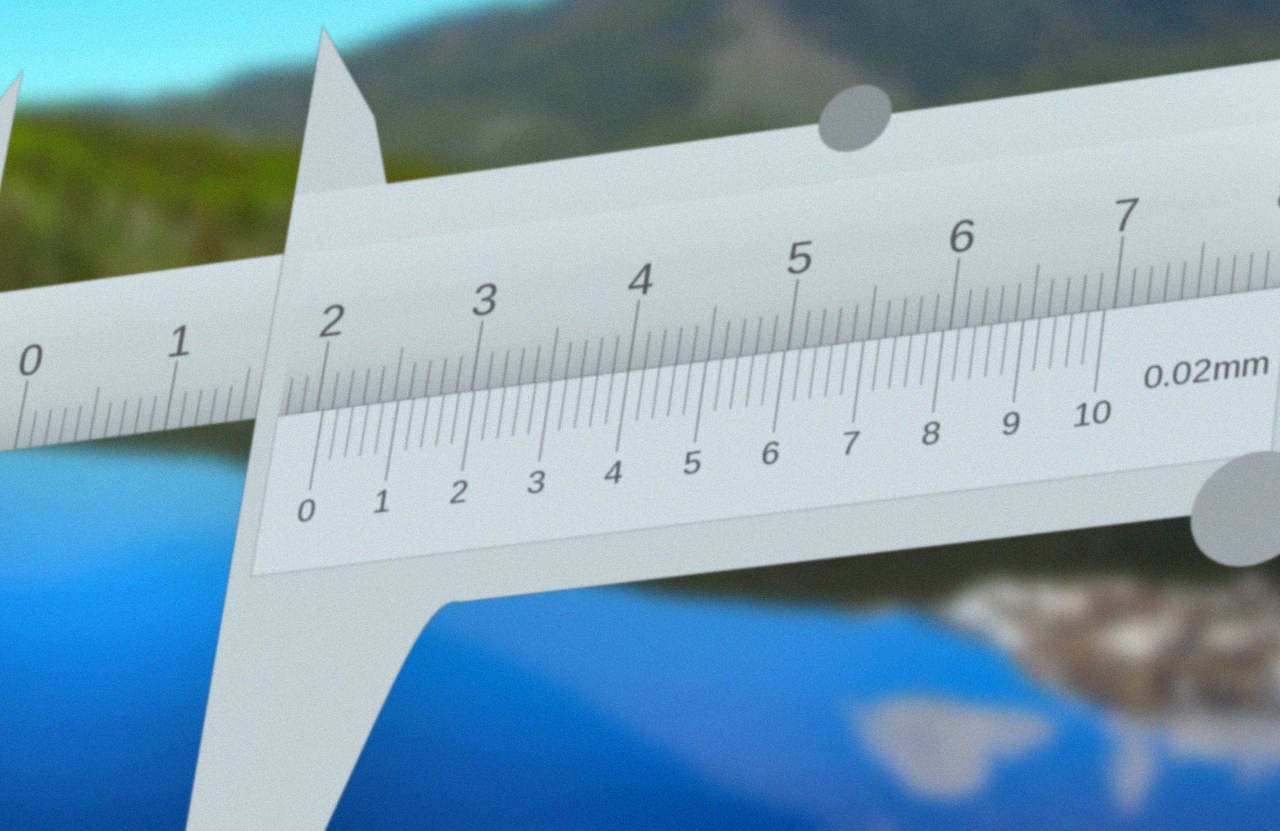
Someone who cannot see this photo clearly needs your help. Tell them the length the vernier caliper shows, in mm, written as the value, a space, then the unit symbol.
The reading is 20.4 mm
